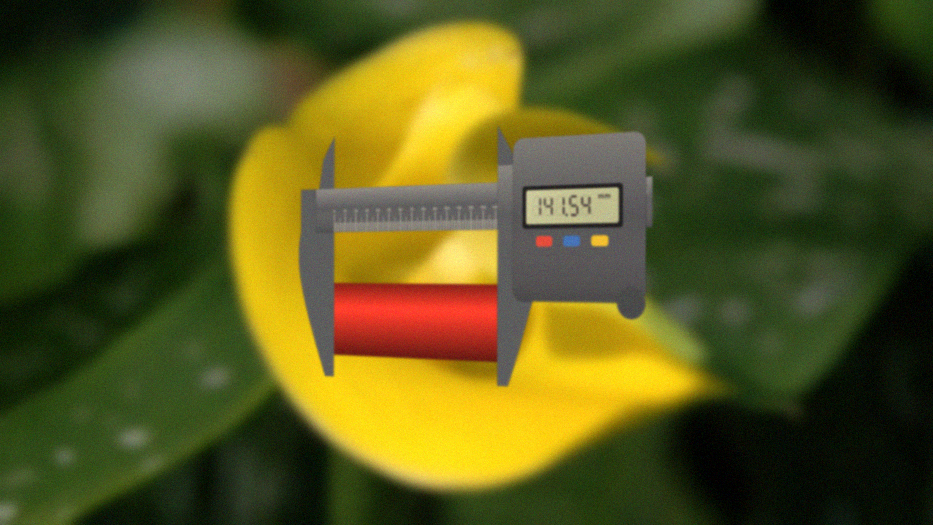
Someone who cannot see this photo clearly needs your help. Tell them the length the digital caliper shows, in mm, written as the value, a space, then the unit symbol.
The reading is 141.54 mm
